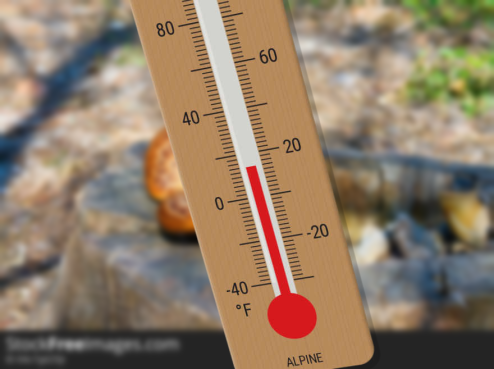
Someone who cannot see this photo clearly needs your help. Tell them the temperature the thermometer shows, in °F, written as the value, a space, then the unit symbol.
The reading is 14 °F
